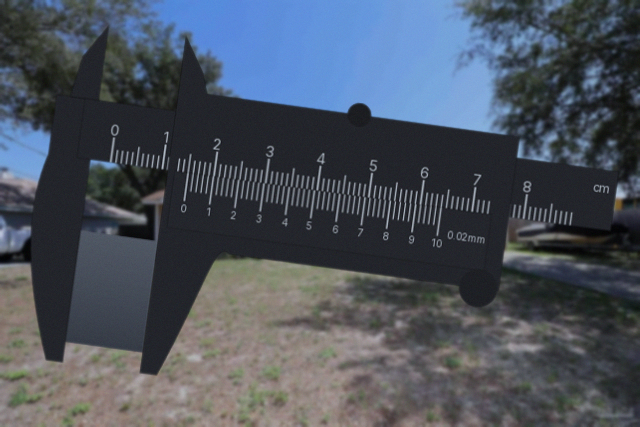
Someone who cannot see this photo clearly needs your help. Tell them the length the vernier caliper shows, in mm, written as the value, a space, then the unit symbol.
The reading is 15.0 mm
